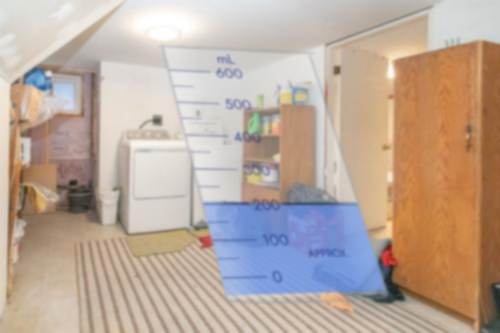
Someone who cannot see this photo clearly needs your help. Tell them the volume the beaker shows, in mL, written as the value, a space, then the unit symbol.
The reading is 200 mL
